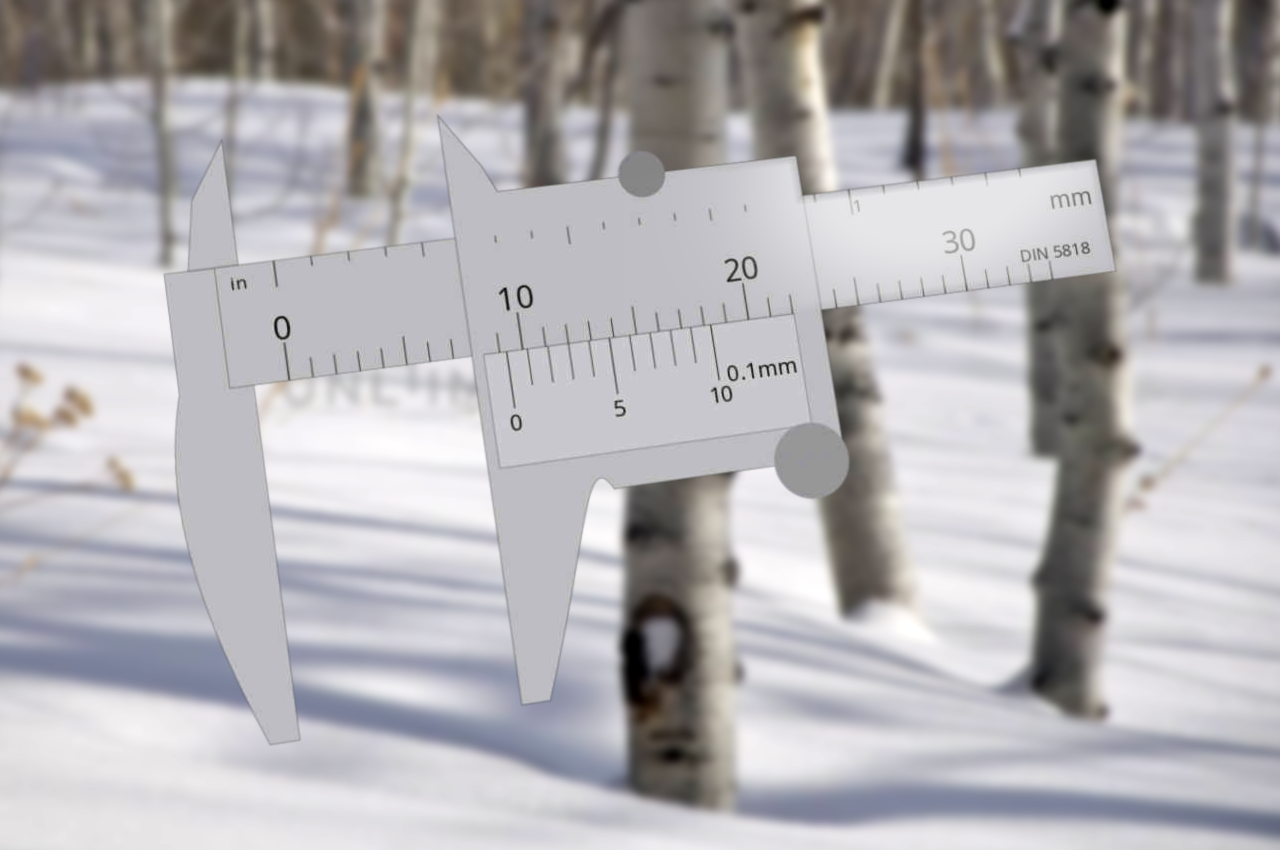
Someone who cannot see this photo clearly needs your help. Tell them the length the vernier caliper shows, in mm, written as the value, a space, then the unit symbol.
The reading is 9.3 mm
